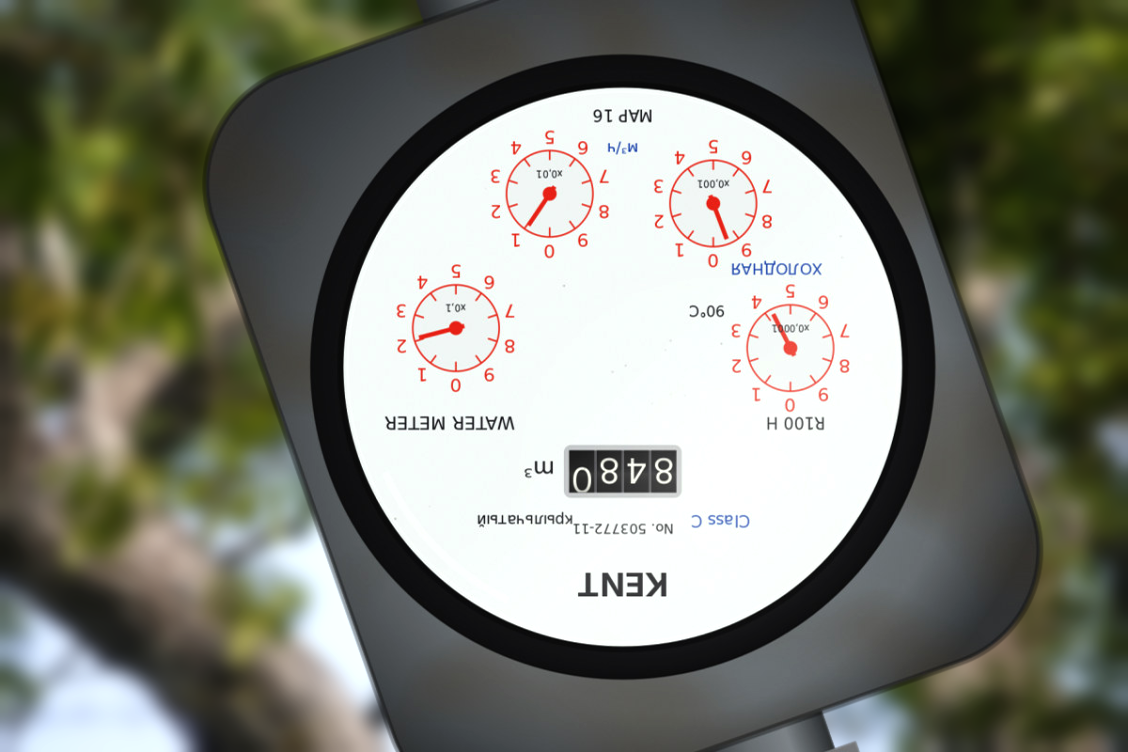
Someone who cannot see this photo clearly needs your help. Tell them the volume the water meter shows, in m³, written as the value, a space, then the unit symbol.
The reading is 8480.2094 m³
